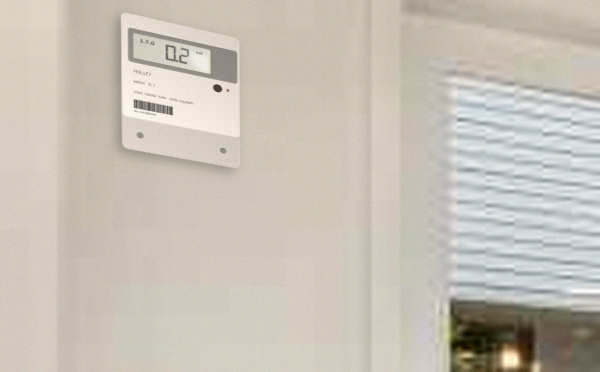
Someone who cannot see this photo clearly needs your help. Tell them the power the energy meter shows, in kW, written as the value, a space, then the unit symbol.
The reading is 0.2 kW
